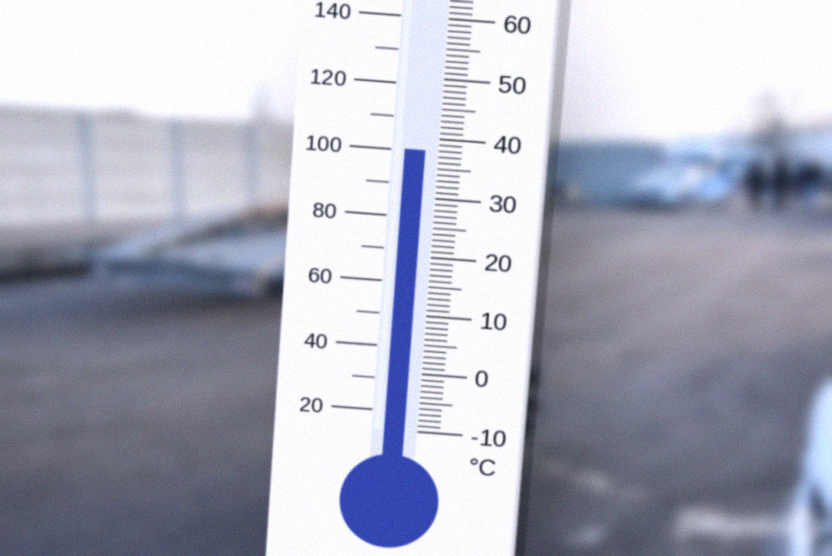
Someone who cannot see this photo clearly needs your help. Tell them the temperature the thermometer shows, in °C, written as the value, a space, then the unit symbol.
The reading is 38 °C
